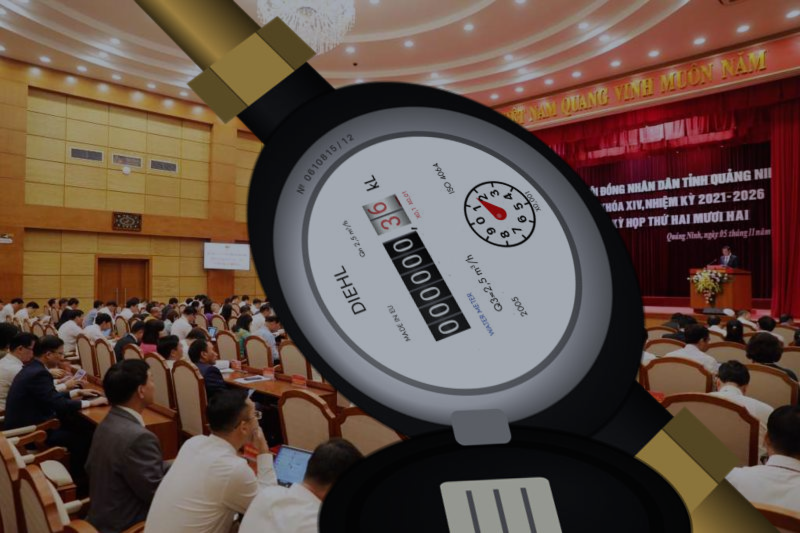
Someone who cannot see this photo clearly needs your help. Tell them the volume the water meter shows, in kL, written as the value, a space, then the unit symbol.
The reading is 0.361 kL
